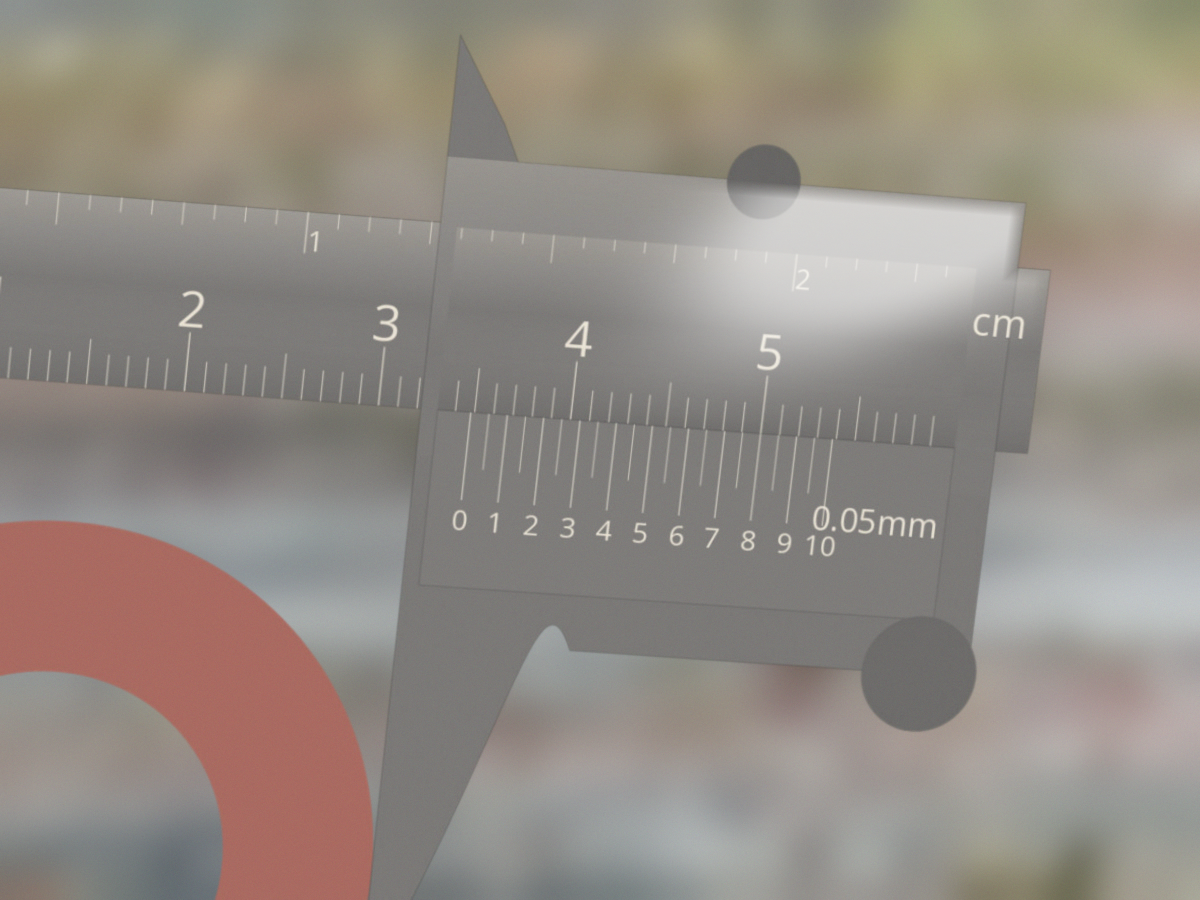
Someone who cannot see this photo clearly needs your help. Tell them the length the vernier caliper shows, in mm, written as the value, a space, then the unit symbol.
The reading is 34.8 mm
